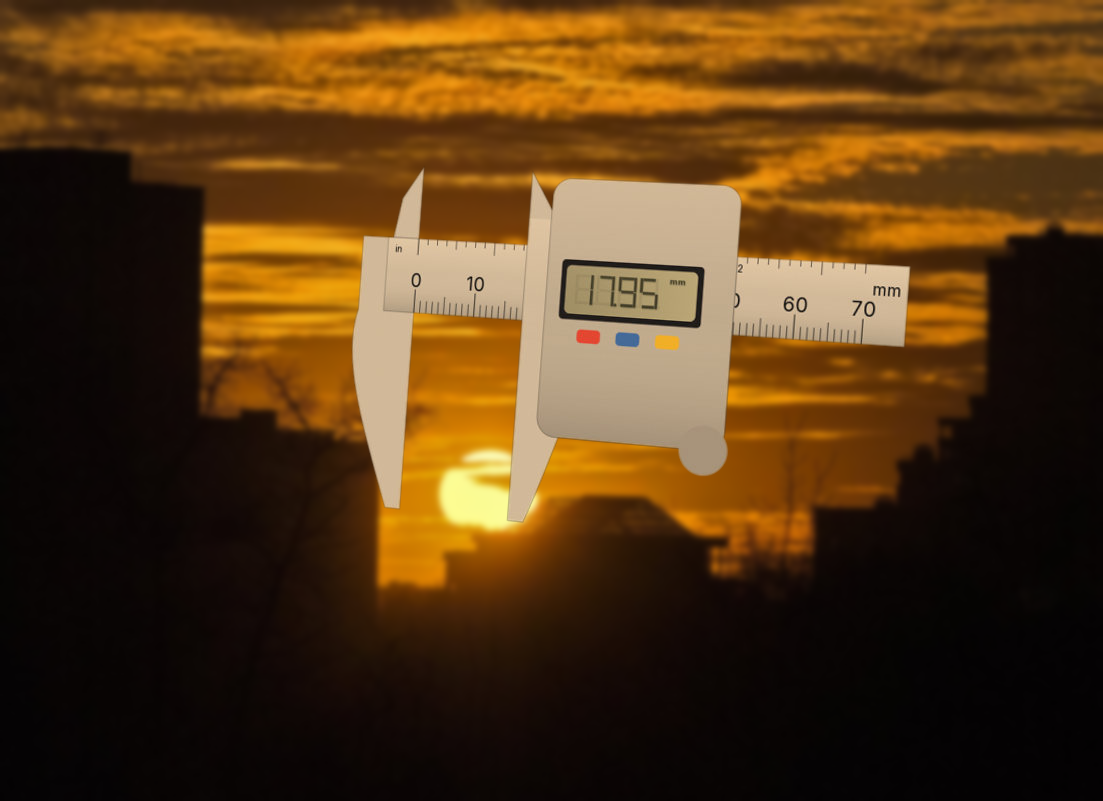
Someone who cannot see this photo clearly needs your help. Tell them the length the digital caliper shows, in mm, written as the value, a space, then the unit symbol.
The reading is 17.95 mm
